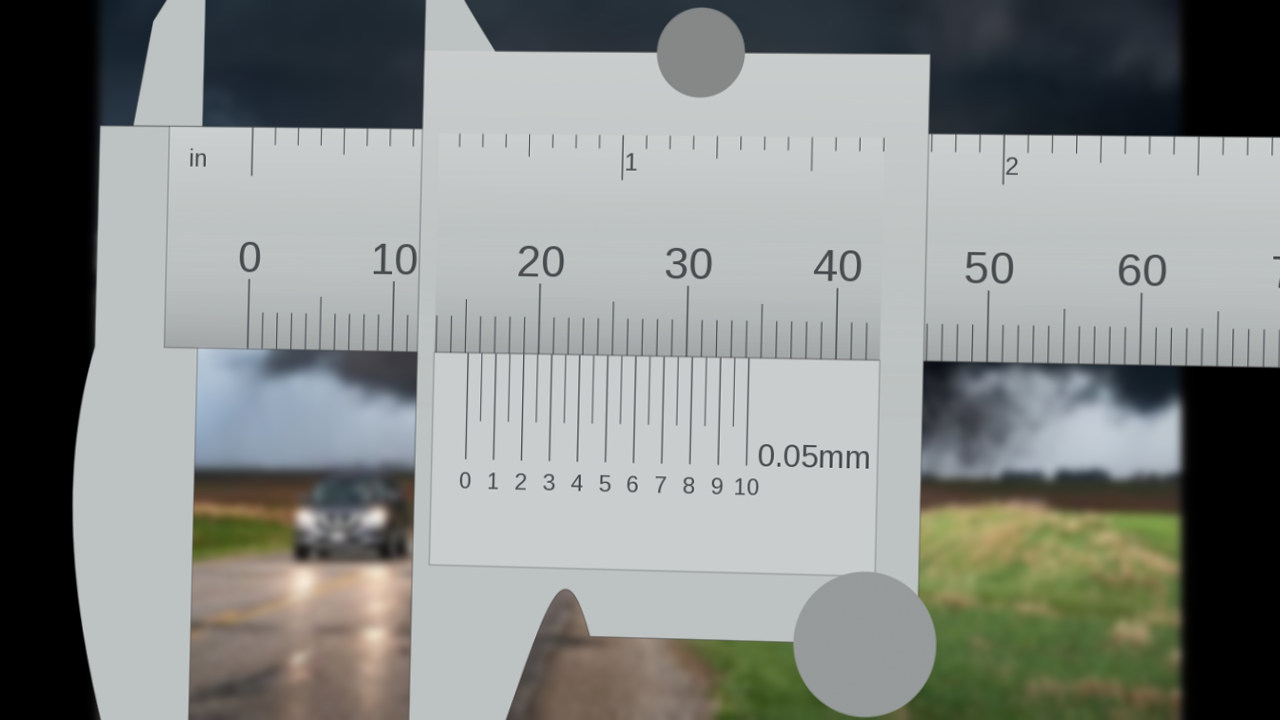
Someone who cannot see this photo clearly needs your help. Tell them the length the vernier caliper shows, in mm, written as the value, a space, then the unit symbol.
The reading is 15.2 mm
